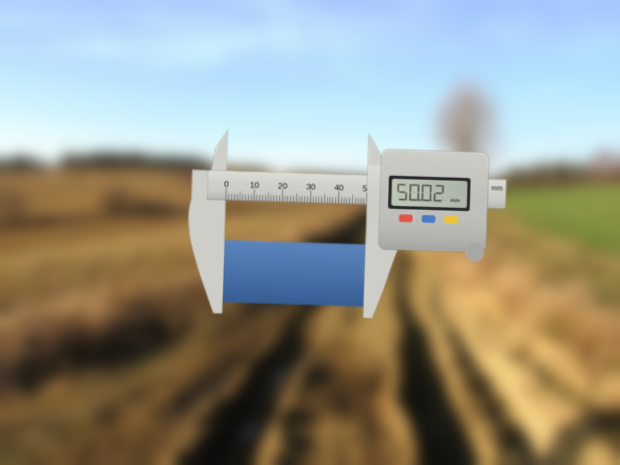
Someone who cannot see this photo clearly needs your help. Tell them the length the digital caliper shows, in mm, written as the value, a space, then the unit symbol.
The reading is 50.02 mm
